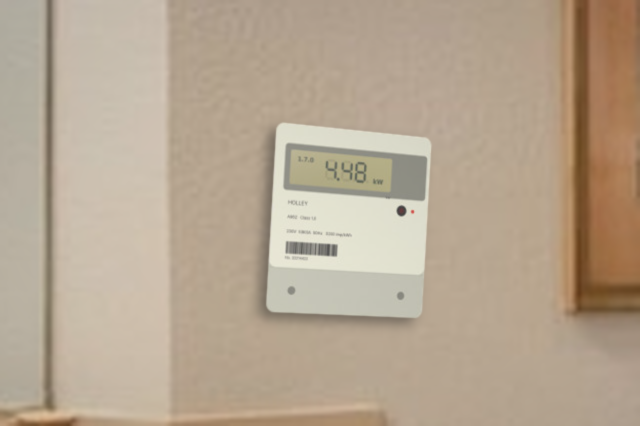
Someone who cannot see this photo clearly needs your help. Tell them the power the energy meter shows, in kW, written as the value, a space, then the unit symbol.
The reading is 4.48 kW
